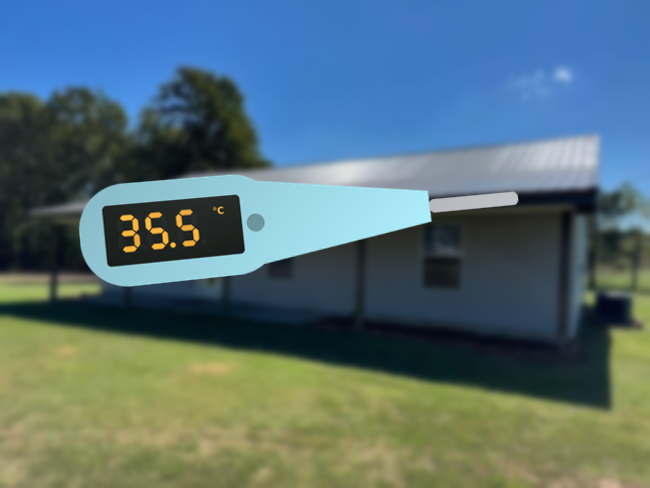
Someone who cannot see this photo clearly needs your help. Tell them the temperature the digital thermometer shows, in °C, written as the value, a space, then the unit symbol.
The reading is 35.5 °C
